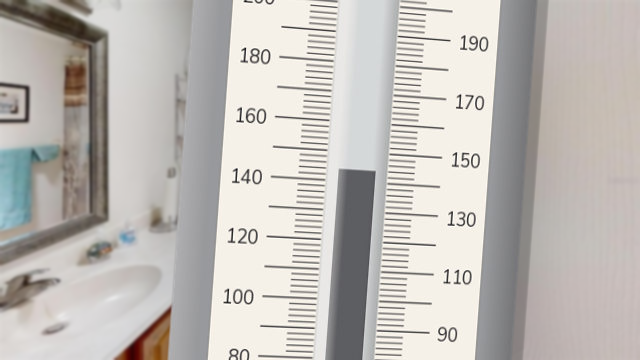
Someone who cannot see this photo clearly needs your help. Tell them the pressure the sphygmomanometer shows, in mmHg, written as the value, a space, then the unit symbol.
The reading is 144 mmHg
